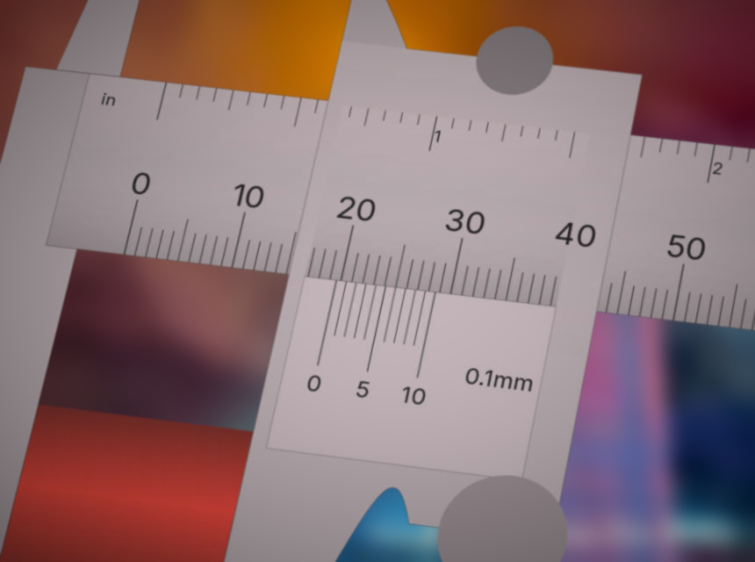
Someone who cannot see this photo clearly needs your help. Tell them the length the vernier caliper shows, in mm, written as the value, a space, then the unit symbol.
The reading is 19.6 mm
